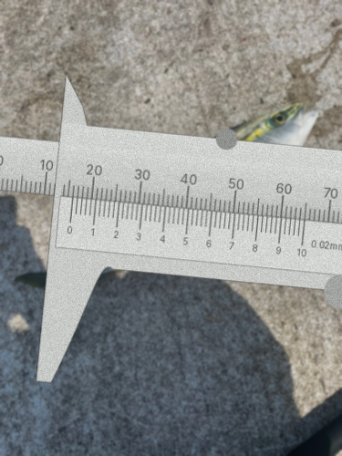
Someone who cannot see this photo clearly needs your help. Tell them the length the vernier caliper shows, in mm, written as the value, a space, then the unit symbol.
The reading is 16.0 mm
